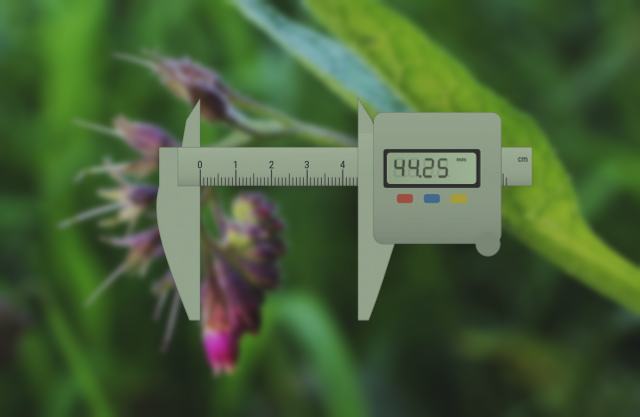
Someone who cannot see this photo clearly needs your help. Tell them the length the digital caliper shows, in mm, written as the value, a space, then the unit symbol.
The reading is 44.25 mm
